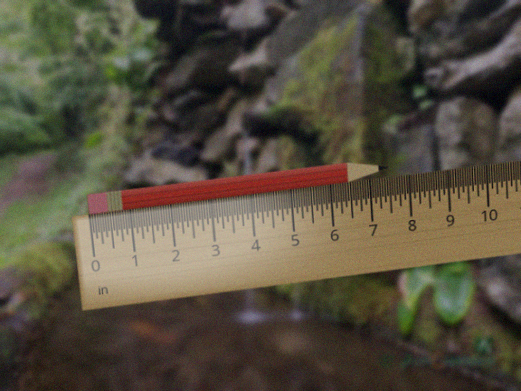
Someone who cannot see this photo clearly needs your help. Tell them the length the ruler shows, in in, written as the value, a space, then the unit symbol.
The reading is 7.5 in
